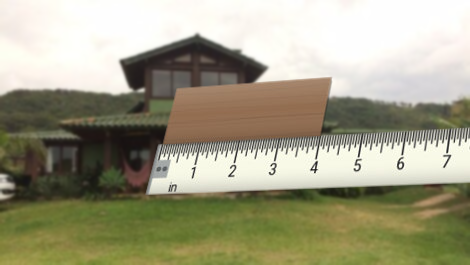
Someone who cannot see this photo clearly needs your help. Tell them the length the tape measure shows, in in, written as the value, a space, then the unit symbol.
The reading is 4 in
